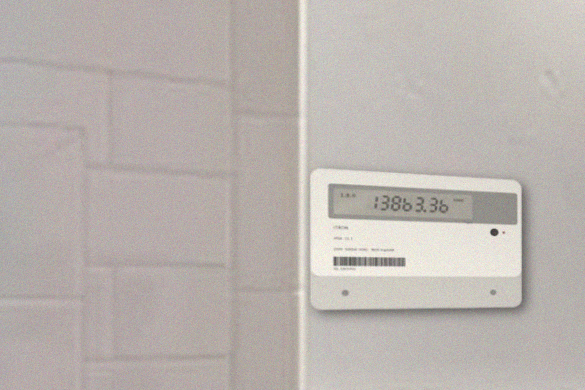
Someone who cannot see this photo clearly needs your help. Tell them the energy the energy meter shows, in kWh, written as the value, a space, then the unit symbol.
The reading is 13863.36 kWh
